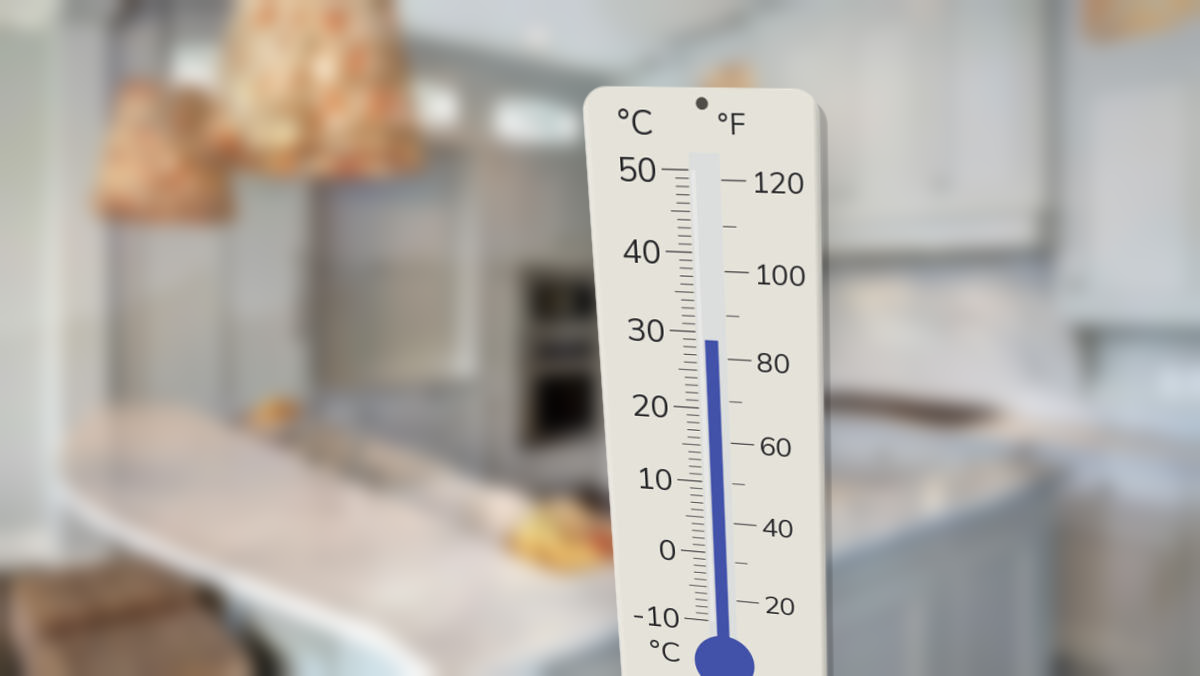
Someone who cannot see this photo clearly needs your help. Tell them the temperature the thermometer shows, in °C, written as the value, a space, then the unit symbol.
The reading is 29 °C
